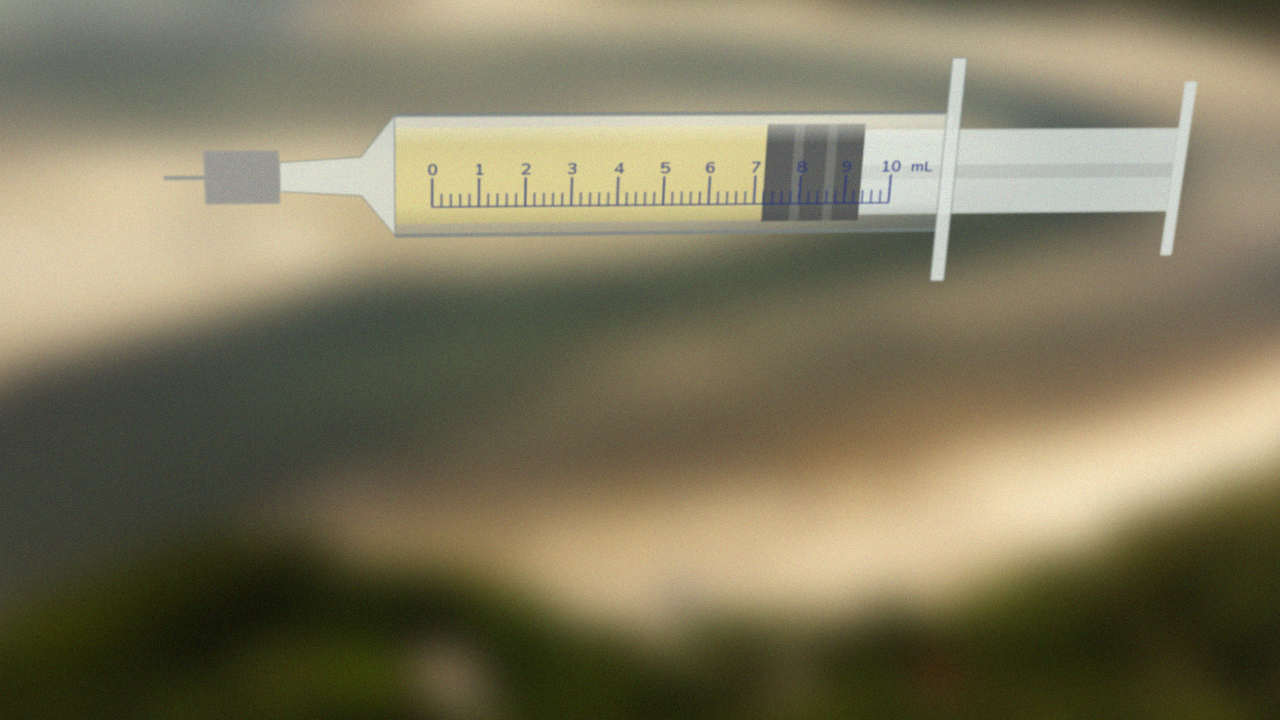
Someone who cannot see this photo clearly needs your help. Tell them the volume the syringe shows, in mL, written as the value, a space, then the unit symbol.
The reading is 7.2 mL
